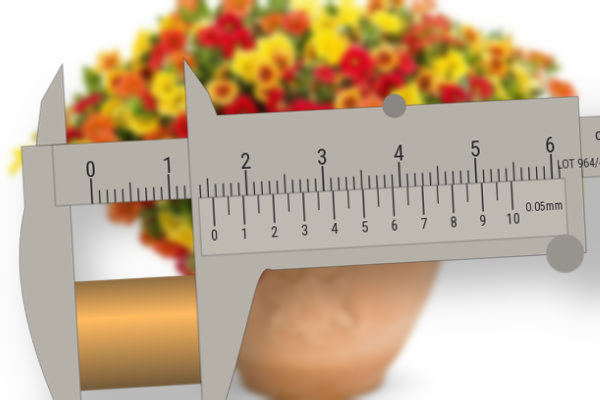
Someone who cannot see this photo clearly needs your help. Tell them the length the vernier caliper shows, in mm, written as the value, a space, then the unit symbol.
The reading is 15.6 mm
